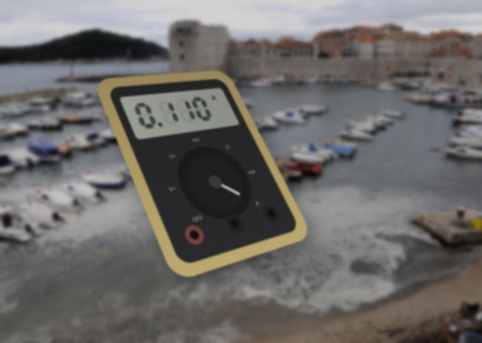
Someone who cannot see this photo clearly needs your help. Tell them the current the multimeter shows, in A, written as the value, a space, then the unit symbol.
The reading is 0.110 A
